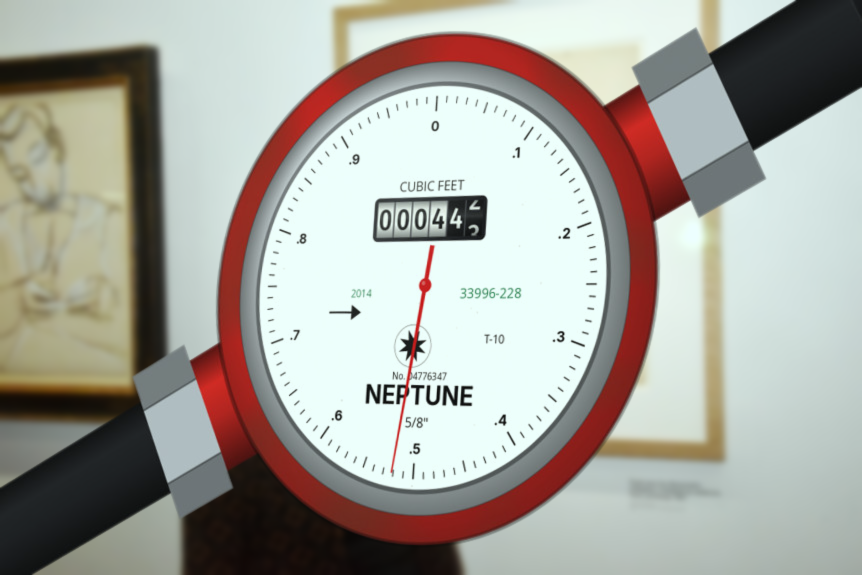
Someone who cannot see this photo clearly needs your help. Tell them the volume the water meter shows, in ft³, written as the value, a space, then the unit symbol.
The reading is 442.52 ft³
